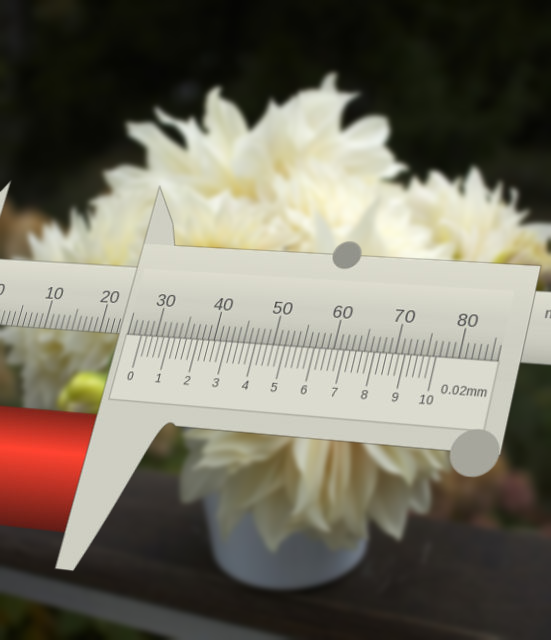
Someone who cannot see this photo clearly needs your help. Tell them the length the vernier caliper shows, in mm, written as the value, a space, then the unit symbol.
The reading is 27.4 mm
